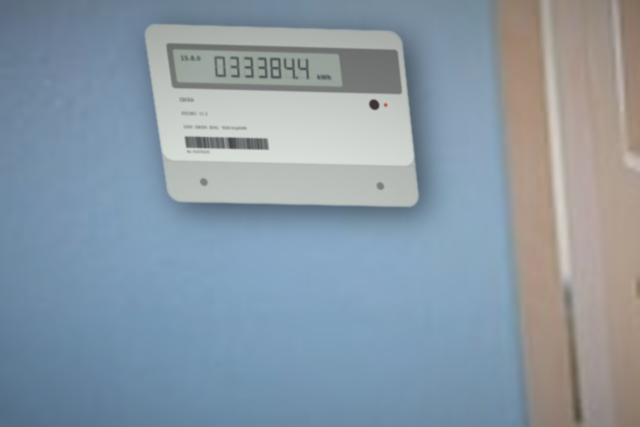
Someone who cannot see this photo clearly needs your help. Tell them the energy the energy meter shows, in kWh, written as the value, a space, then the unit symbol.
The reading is 33384.4 kWh
